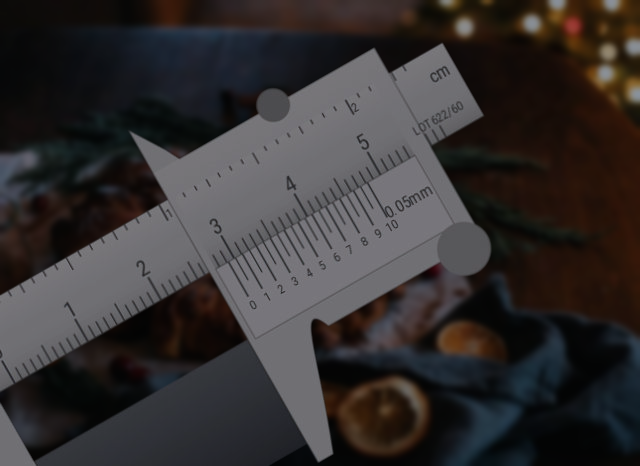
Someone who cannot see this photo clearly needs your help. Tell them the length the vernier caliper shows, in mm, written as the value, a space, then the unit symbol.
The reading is 29.2 mm
